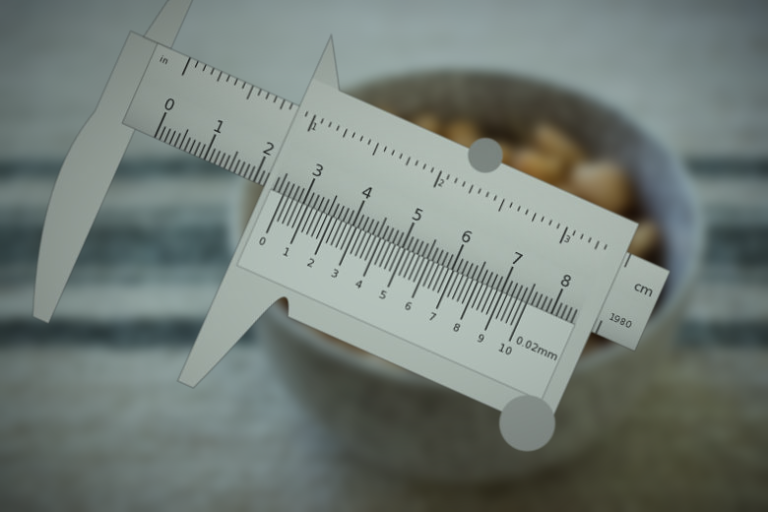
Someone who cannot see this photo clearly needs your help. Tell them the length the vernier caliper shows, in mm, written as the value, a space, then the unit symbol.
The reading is 26.0 mm
